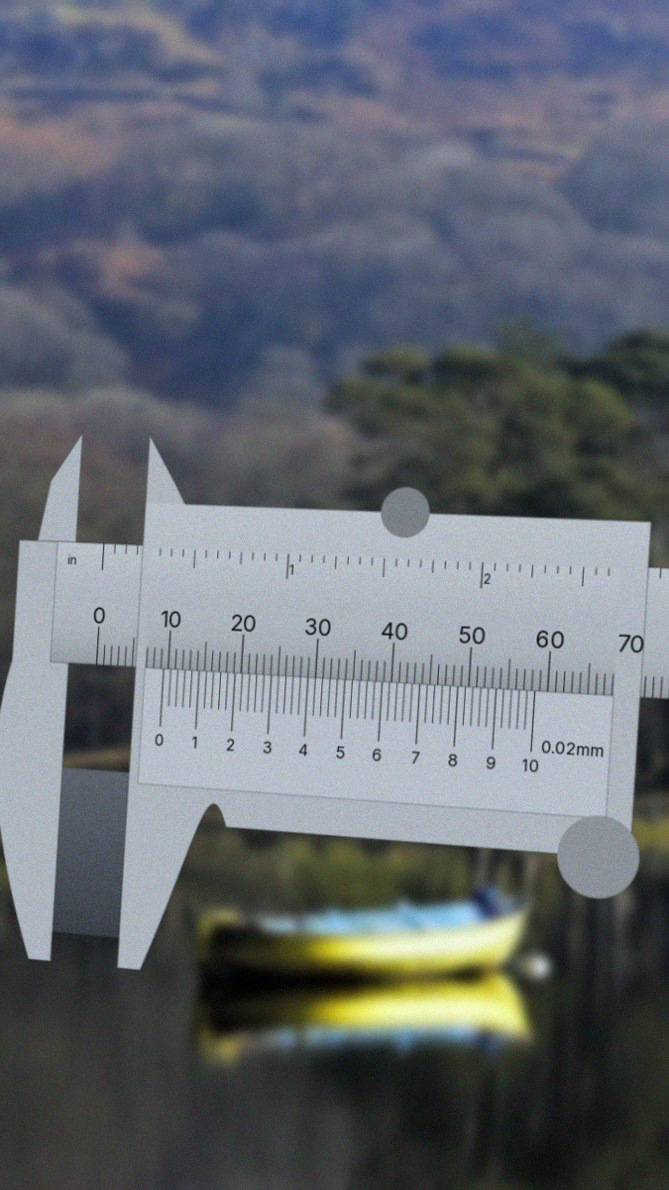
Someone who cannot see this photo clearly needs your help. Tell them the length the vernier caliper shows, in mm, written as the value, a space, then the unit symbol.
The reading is 9.4 mm
